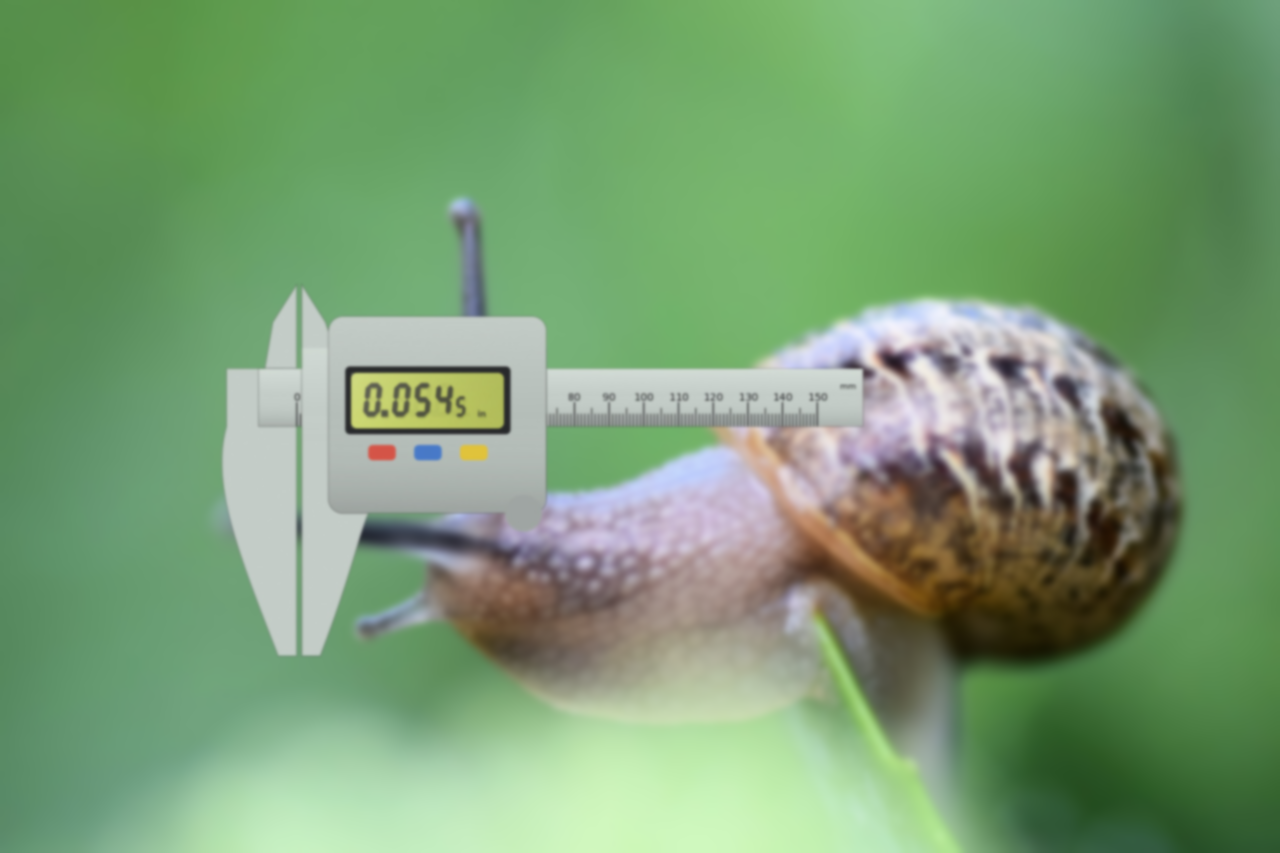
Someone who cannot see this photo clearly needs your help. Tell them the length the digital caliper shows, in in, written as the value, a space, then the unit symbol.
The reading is 0.0545 in
